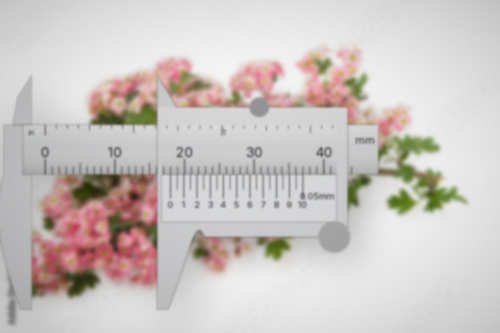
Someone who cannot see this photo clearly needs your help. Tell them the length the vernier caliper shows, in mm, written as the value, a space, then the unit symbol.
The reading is 18.0 mm
